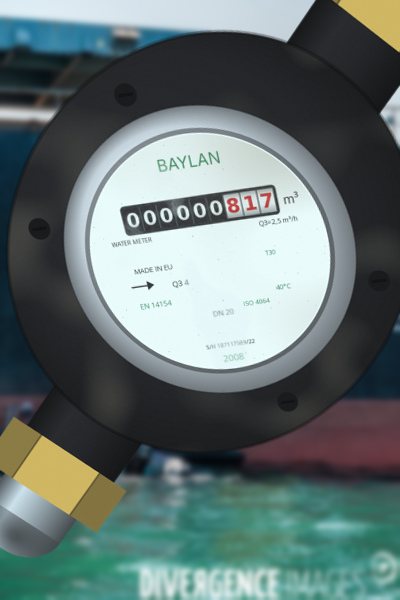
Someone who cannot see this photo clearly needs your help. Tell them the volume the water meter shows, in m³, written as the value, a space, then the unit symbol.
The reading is 0.817 m³
